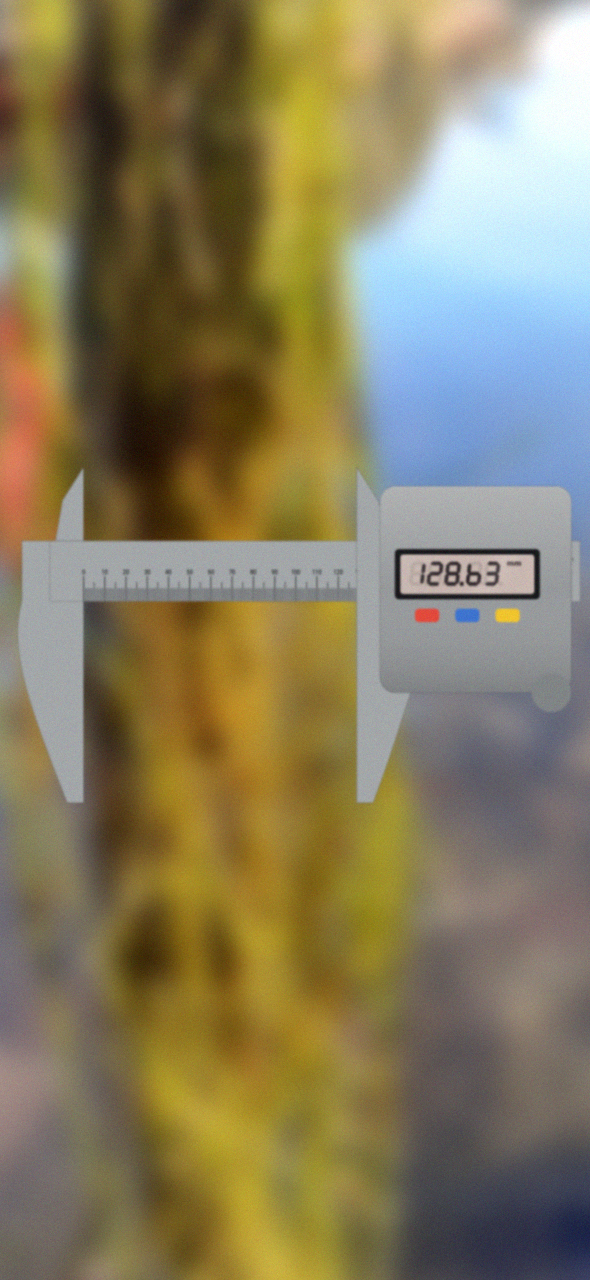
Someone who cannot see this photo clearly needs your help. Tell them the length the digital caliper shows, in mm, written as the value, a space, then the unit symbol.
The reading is 128.63 mm
